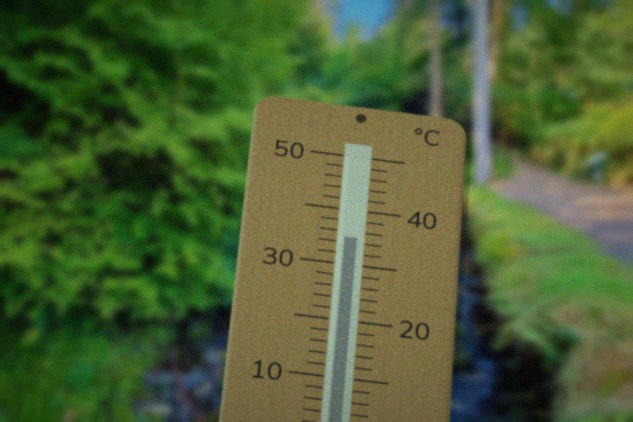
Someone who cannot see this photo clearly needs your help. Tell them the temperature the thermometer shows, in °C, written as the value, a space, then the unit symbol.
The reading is 35 °C
